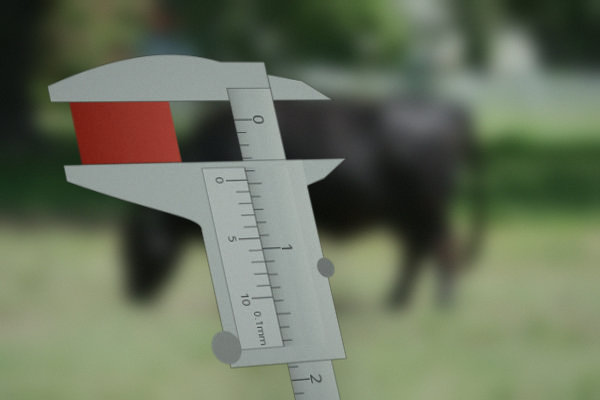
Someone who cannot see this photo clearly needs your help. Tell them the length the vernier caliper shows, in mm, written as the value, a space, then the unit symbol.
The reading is 4.7 mm
